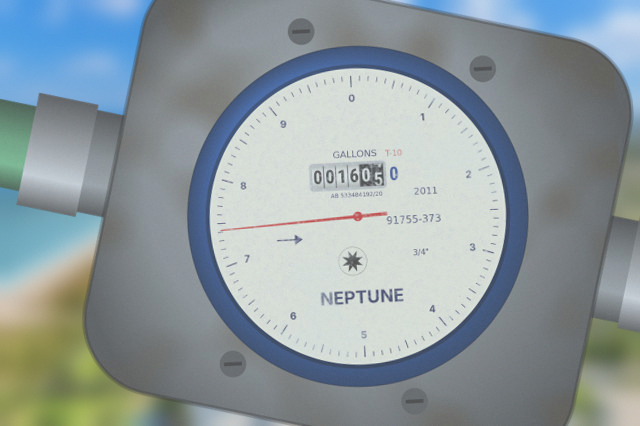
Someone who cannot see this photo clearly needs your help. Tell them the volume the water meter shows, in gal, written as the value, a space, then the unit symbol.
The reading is 16047.4 gal
